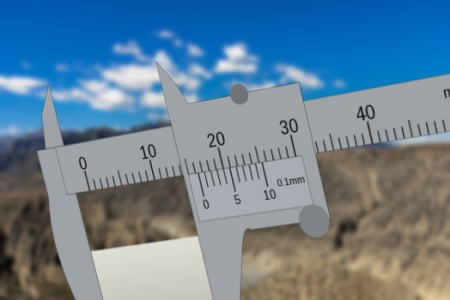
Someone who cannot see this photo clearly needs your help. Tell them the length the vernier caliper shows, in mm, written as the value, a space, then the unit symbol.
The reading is 16.4 mm
